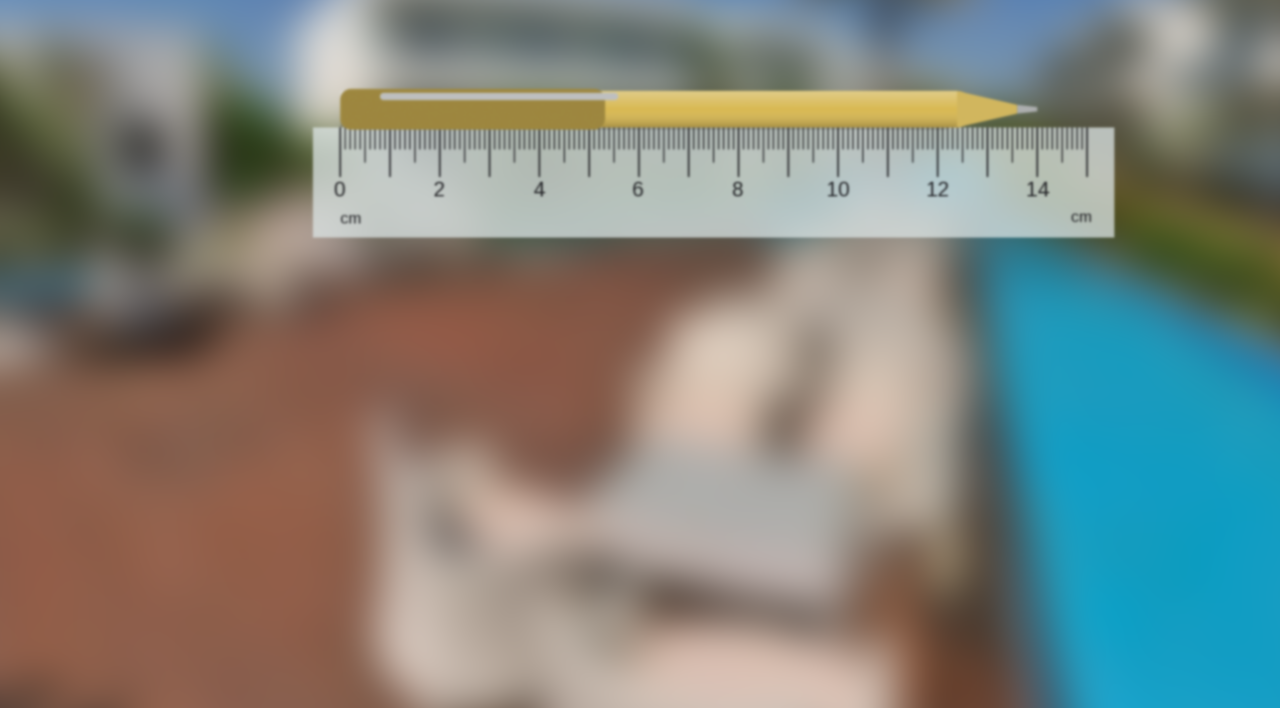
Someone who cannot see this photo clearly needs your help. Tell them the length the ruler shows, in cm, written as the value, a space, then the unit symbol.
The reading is 14 cm
